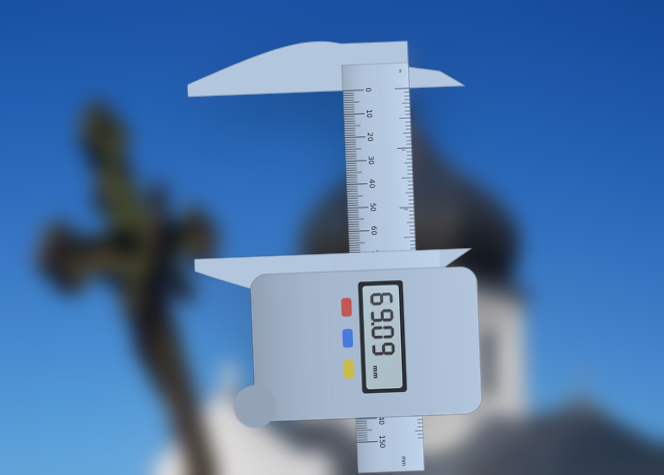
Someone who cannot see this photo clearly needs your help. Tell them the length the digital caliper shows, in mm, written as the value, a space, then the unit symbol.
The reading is 69.09 mm
